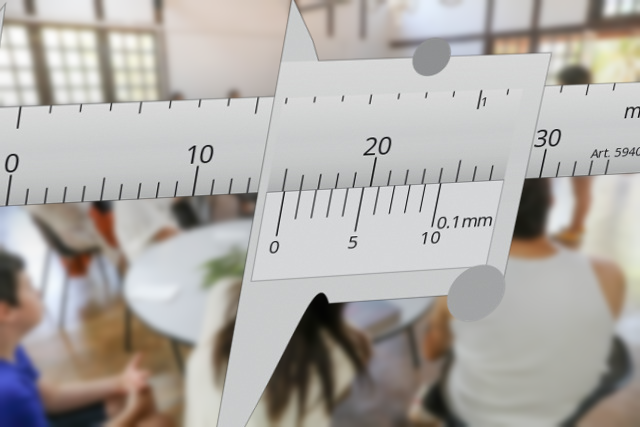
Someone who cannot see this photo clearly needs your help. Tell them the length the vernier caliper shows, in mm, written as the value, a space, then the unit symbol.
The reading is 15.1 mm
